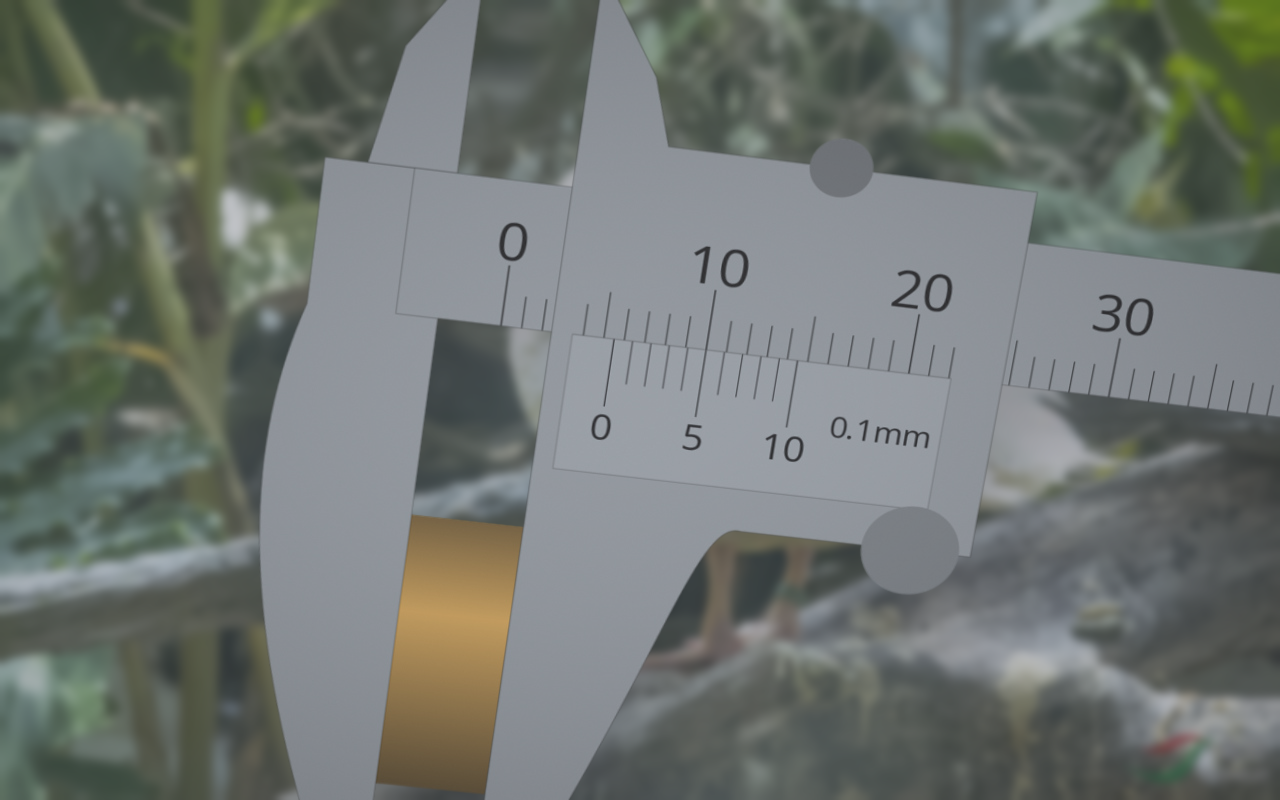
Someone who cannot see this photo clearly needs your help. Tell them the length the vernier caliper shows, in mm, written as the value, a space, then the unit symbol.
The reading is 5.5 mm
